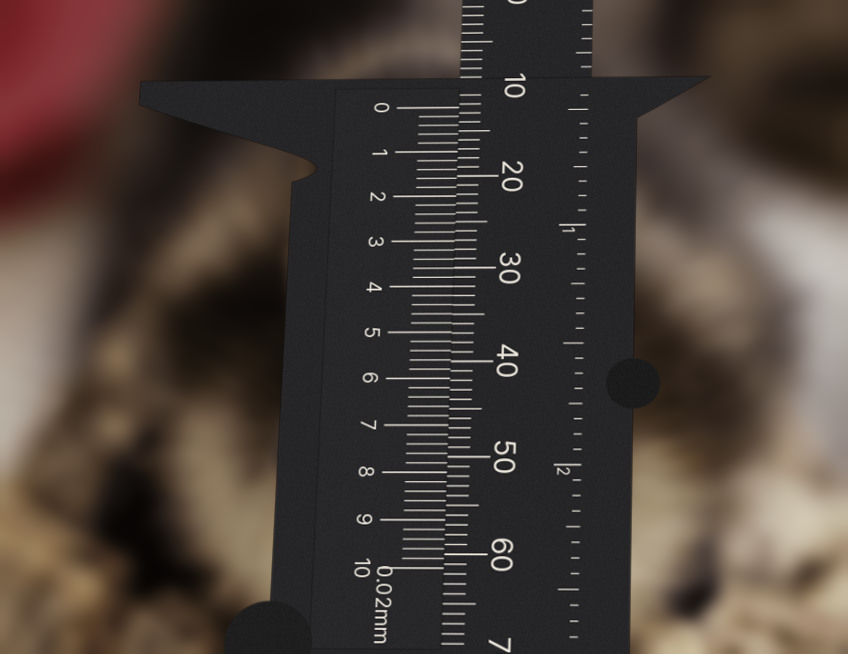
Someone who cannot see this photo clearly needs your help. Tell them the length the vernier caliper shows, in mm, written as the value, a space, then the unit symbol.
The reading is 12.4 mm
